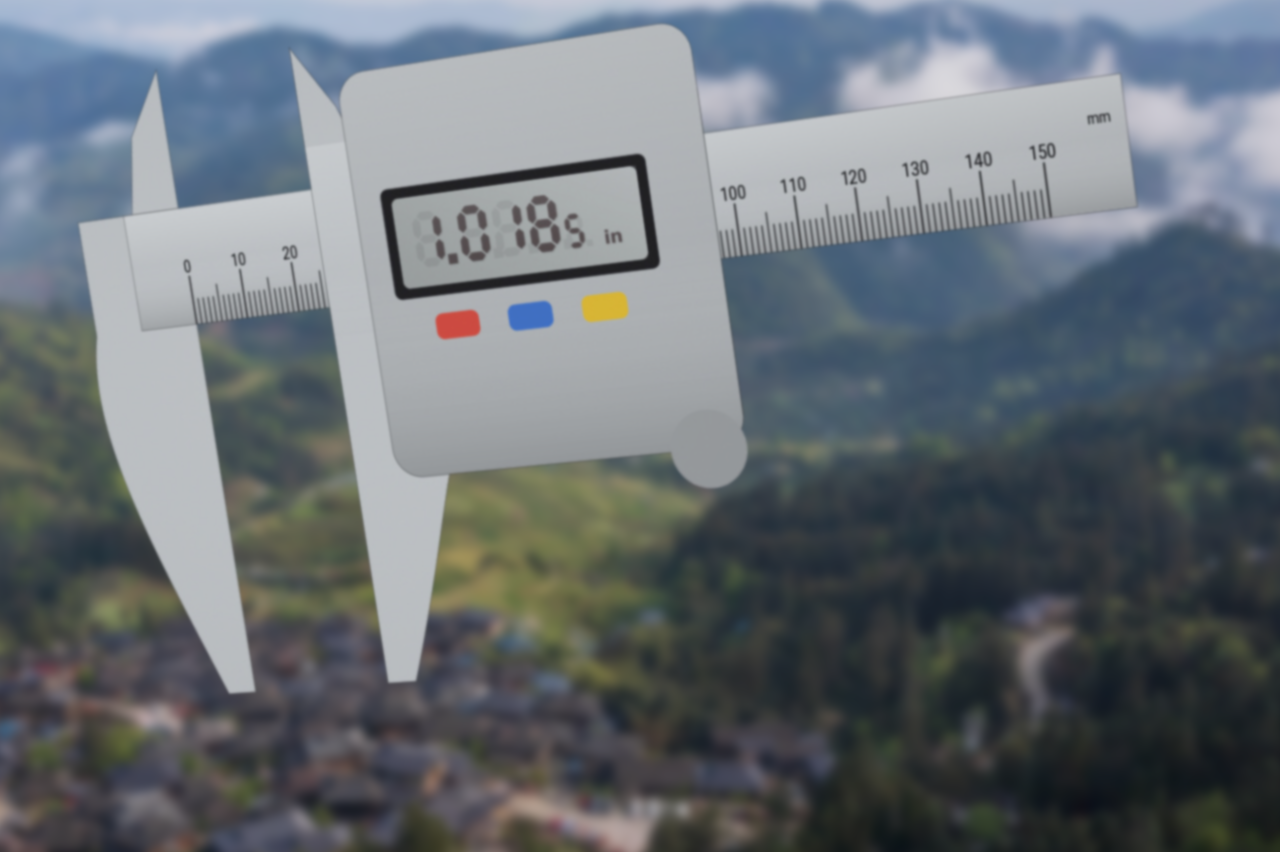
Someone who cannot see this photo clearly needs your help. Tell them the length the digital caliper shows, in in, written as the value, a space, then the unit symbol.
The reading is 1.0185 in
